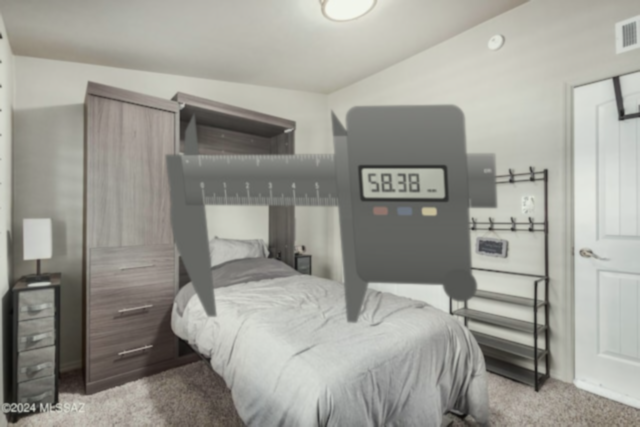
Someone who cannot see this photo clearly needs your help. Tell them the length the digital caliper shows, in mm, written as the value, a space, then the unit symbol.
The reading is 58.38 mm
